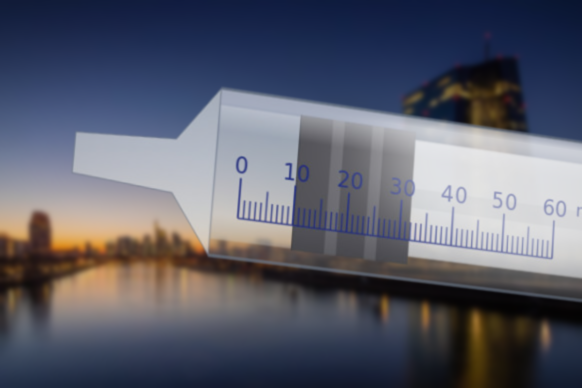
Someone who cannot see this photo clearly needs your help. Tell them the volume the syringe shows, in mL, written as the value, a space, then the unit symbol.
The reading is 10 mL
